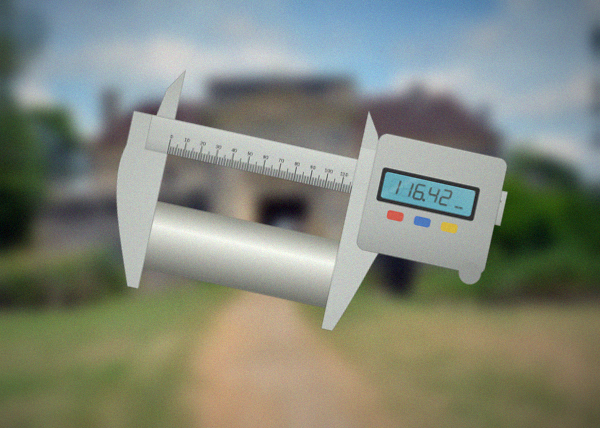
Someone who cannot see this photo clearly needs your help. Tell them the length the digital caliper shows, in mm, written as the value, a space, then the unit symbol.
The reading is 116.42 mm
